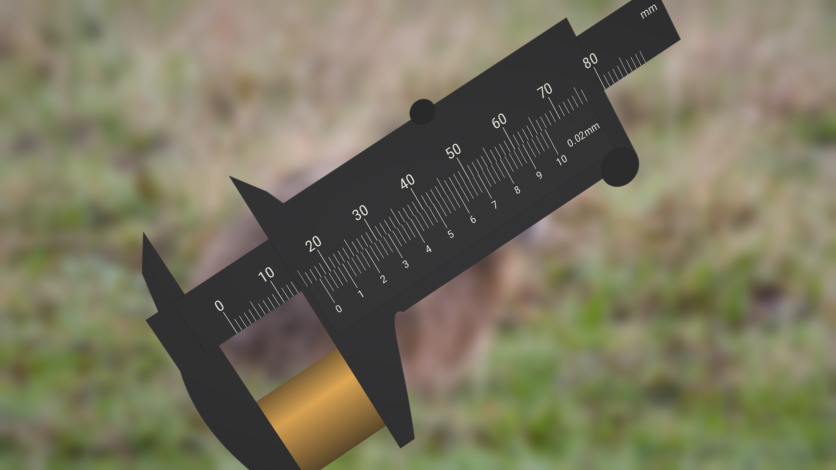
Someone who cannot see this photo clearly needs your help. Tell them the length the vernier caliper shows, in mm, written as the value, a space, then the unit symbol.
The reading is 17.6 mm
